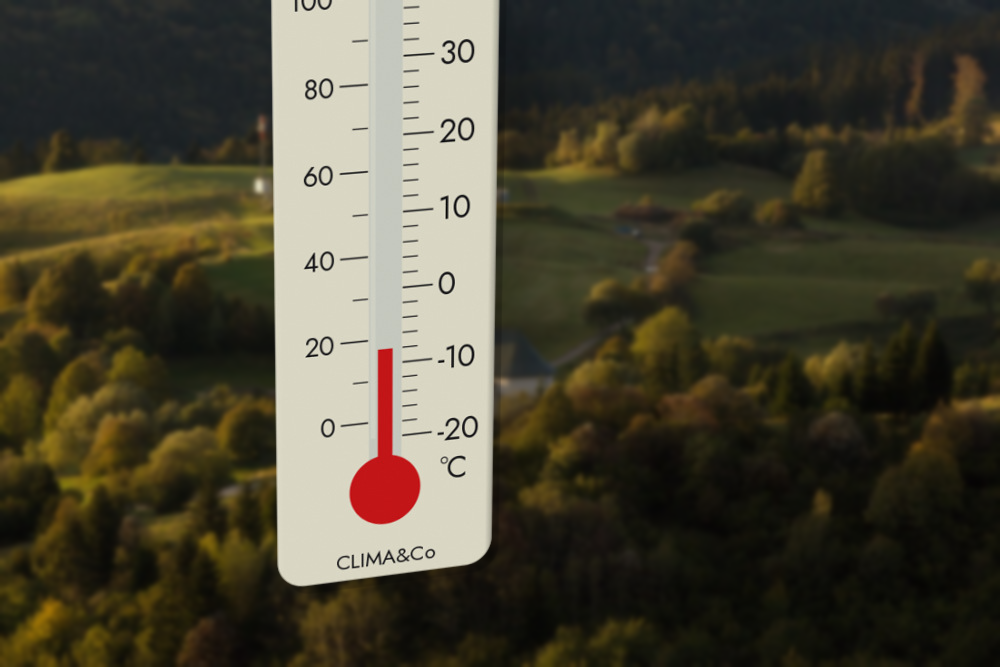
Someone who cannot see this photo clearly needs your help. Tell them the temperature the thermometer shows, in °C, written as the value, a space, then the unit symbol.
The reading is -8 °C
